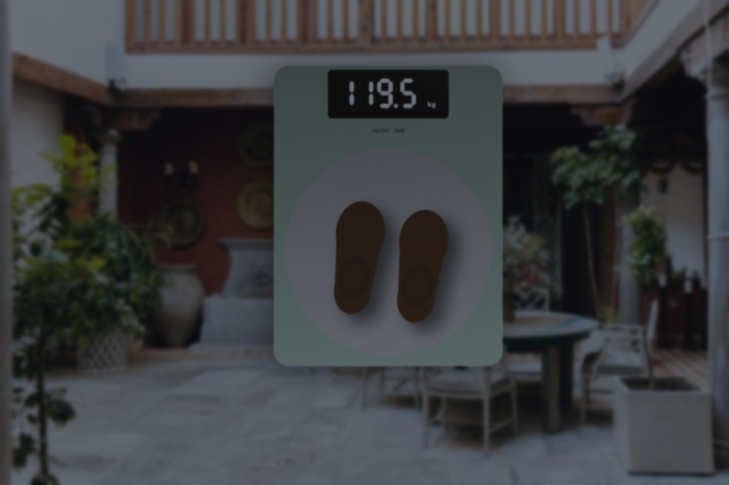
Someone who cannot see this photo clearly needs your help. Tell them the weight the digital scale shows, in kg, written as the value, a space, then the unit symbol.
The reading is 119.5 kg
